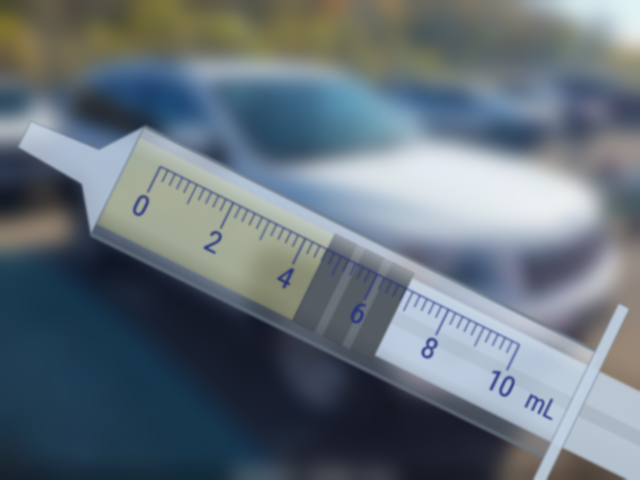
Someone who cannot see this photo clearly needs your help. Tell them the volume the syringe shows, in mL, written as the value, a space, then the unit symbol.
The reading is 4.6 mL
